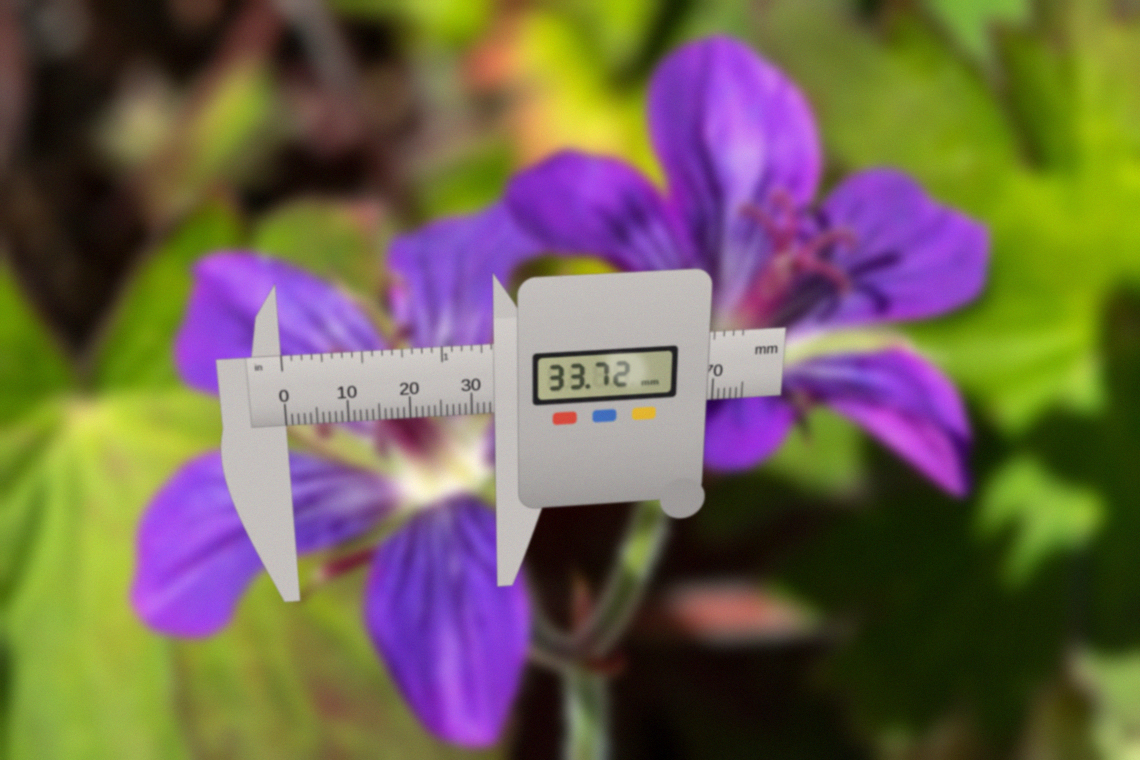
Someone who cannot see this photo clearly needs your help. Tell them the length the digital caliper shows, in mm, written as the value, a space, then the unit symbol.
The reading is 33.72 mm
